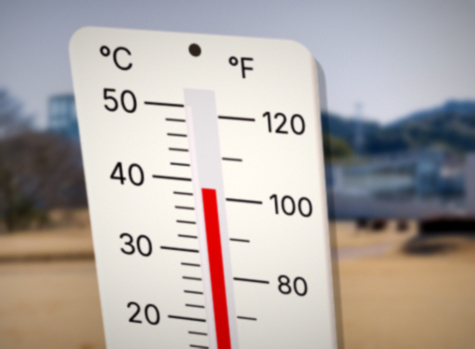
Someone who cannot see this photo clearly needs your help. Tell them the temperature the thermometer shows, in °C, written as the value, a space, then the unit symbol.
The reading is 39 °C
